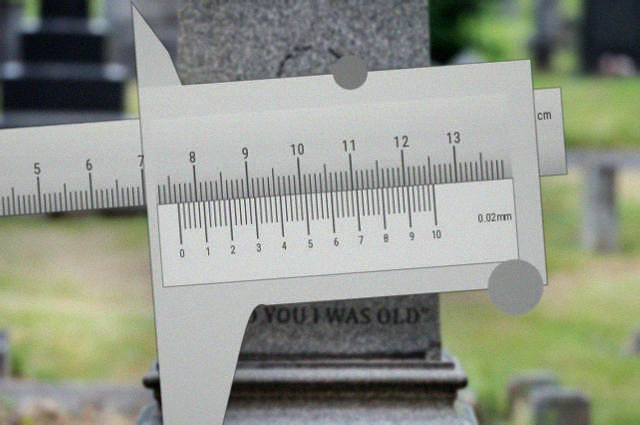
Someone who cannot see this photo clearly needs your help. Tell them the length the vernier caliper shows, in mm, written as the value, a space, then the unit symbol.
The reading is 76.5 mm
